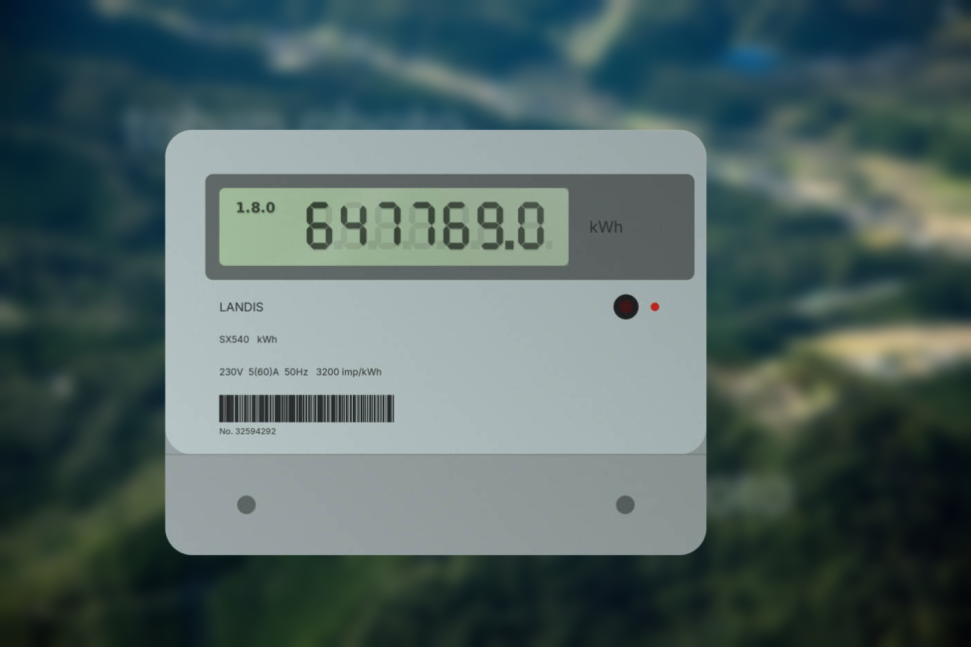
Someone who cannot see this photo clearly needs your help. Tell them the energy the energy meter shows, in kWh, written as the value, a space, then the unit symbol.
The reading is 647769.0 kWh
